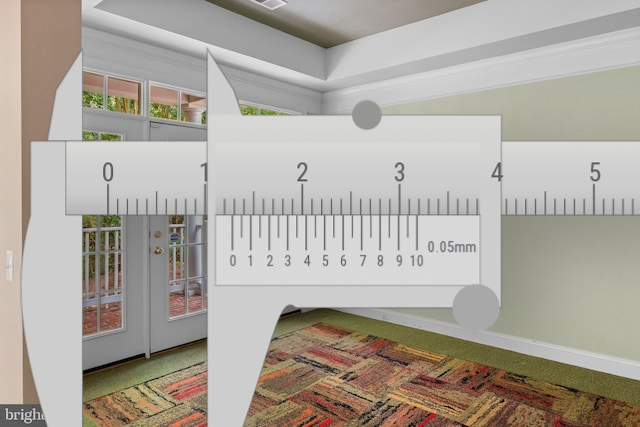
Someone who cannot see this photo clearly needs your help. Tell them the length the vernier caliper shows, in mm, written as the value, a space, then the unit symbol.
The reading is 12.8 mm
